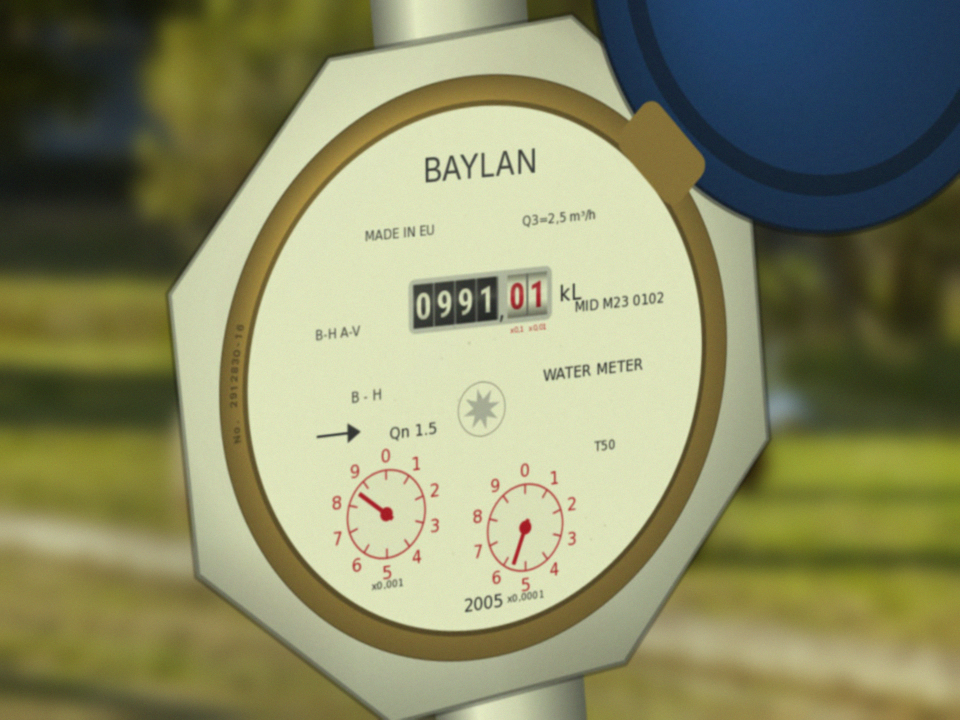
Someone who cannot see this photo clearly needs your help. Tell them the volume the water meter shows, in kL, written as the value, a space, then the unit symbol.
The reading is 991.0185 kL
